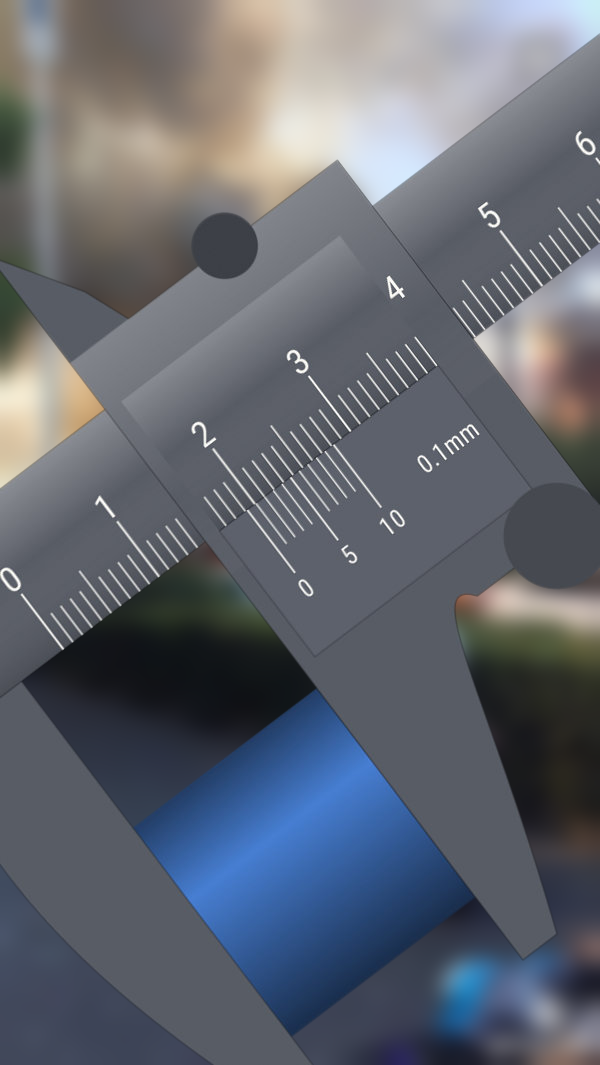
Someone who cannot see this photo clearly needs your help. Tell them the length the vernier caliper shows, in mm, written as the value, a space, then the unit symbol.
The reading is 19.2 mm
